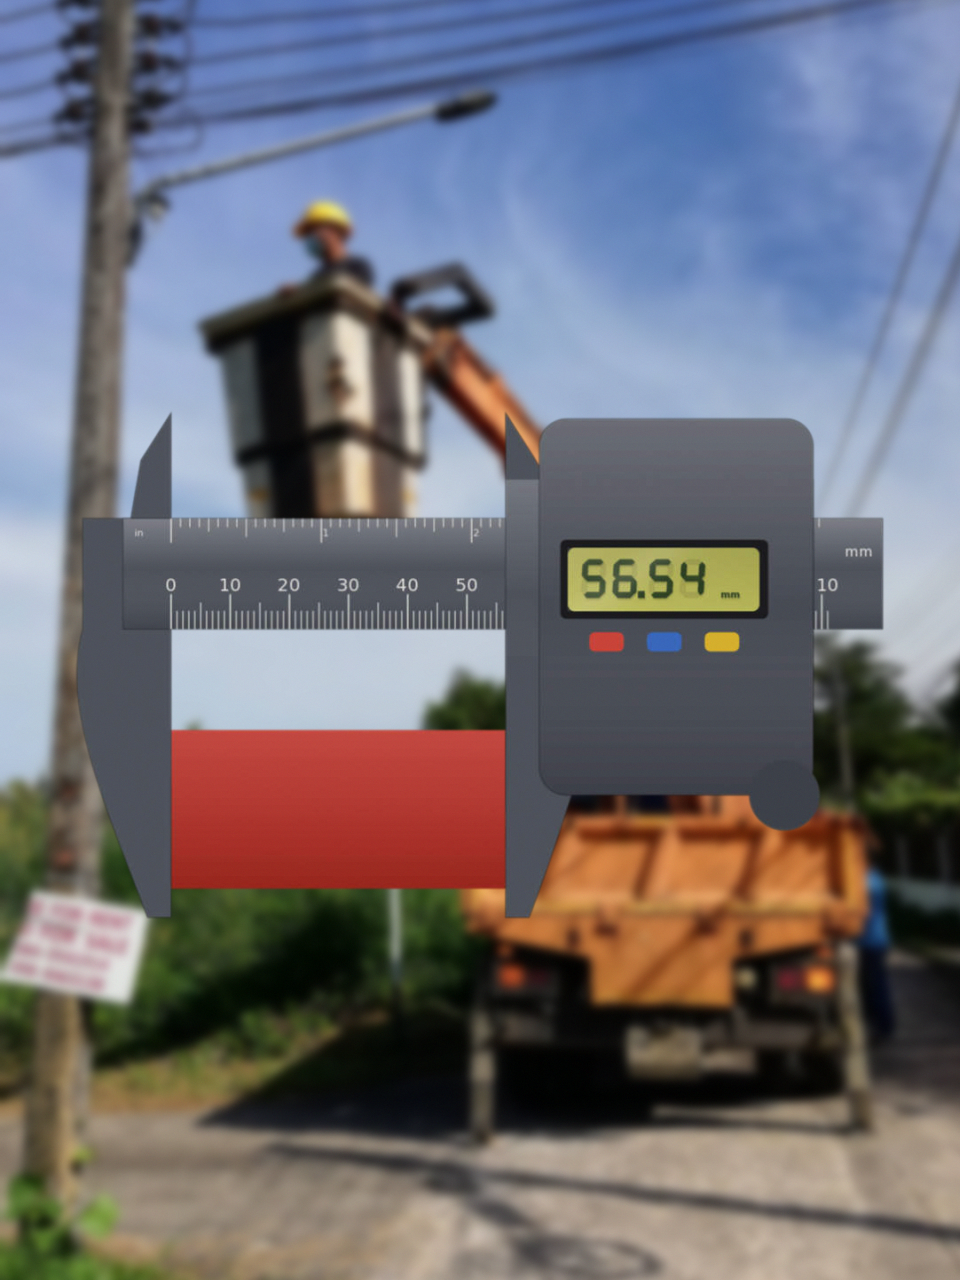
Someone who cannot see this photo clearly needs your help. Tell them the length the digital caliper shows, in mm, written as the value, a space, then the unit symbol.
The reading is 56.54 mm
